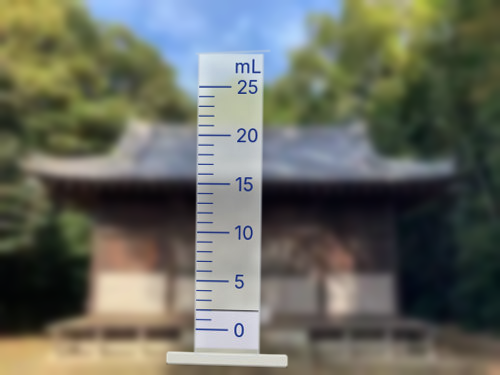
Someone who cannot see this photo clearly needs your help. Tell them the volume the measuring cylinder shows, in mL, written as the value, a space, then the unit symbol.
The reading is 2 mL
